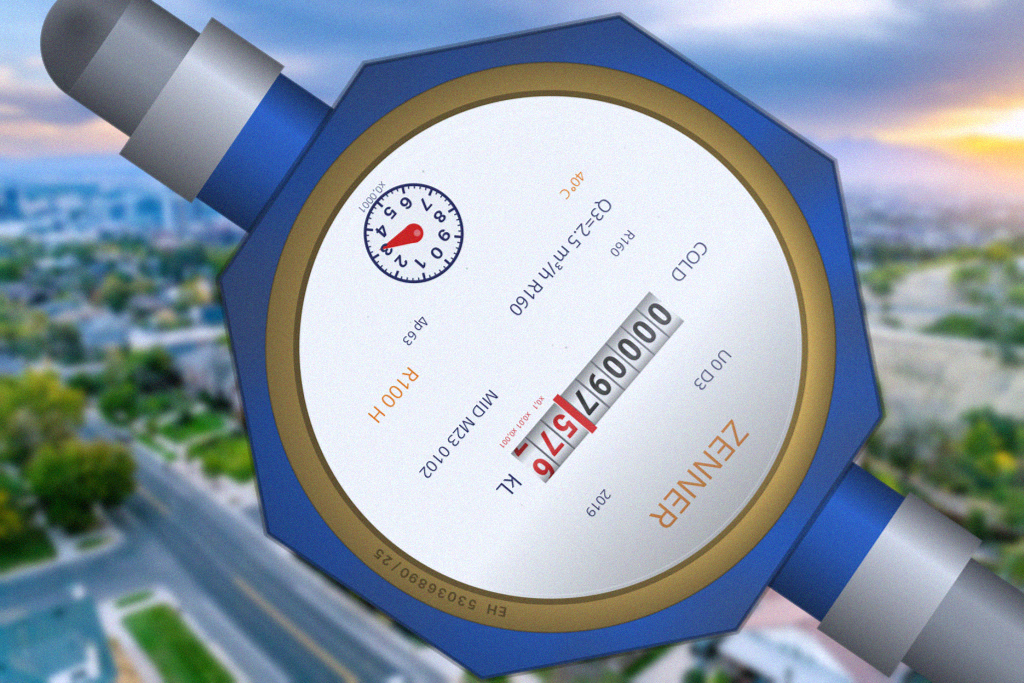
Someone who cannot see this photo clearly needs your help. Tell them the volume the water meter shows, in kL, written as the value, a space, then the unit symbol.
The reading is 97.5763 kL
